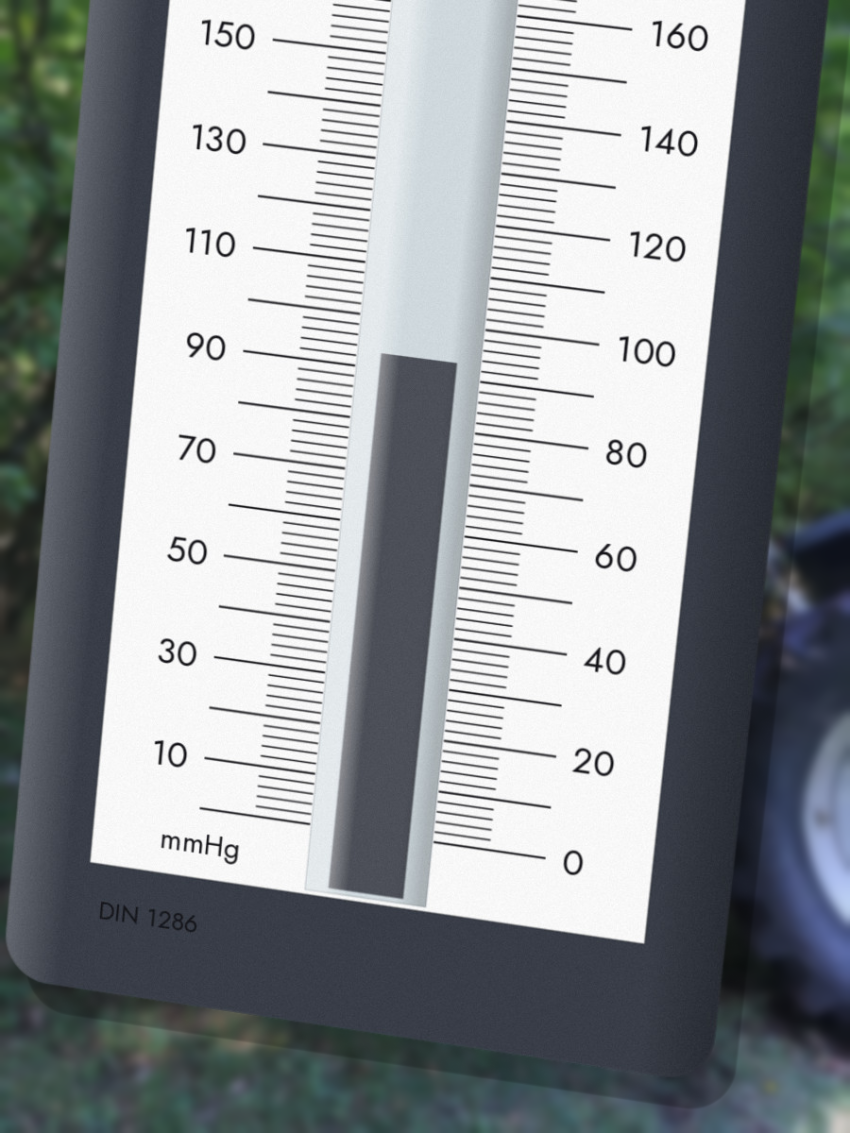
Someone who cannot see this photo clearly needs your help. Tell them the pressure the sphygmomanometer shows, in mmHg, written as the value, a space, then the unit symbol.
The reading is 93 mmHg
